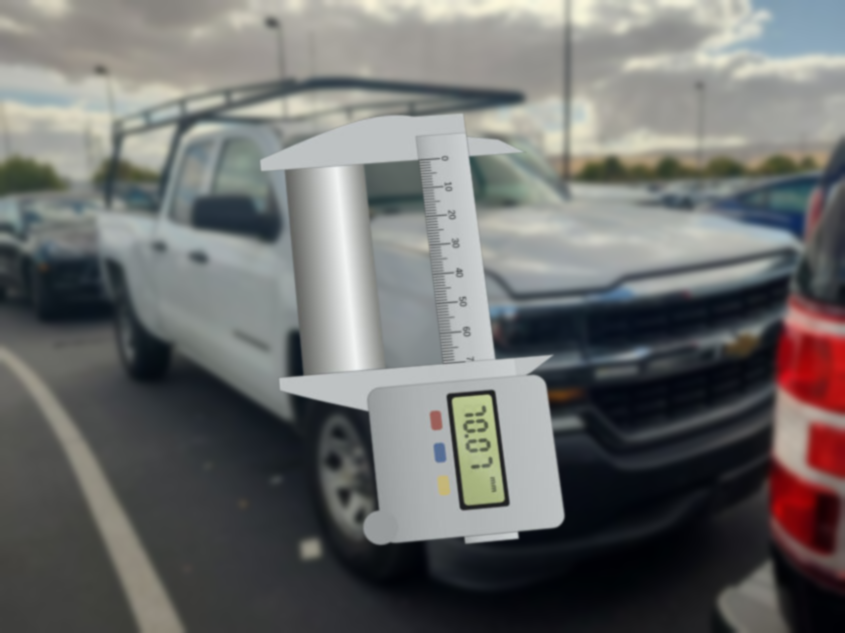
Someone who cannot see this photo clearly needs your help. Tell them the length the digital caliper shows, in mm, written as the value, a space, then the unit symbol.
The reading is 70.07 mm
